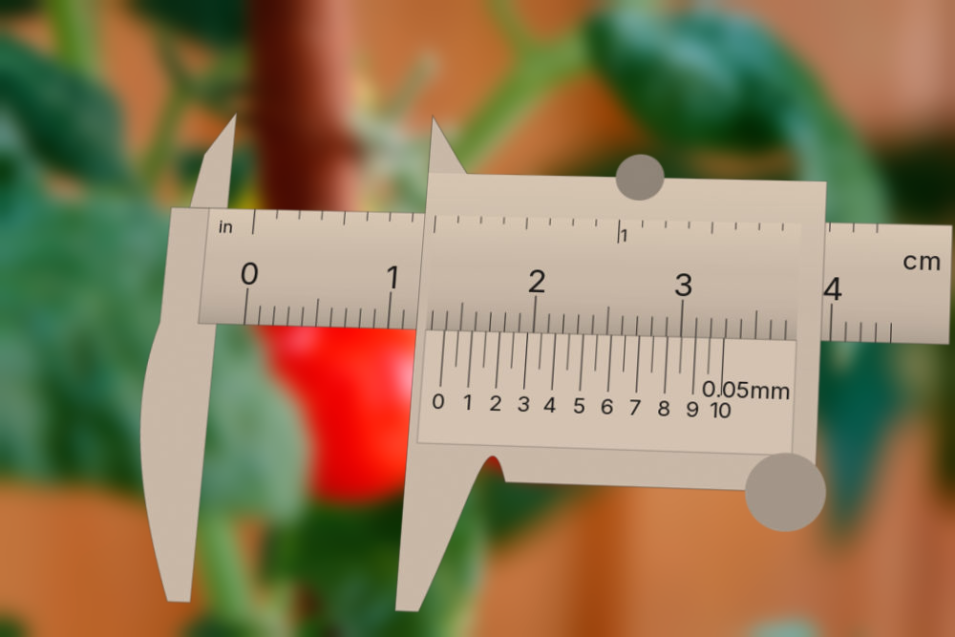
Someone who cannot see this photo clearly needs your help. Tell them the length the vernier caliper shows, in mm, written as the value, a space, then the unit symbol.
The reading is 13.9 mm
